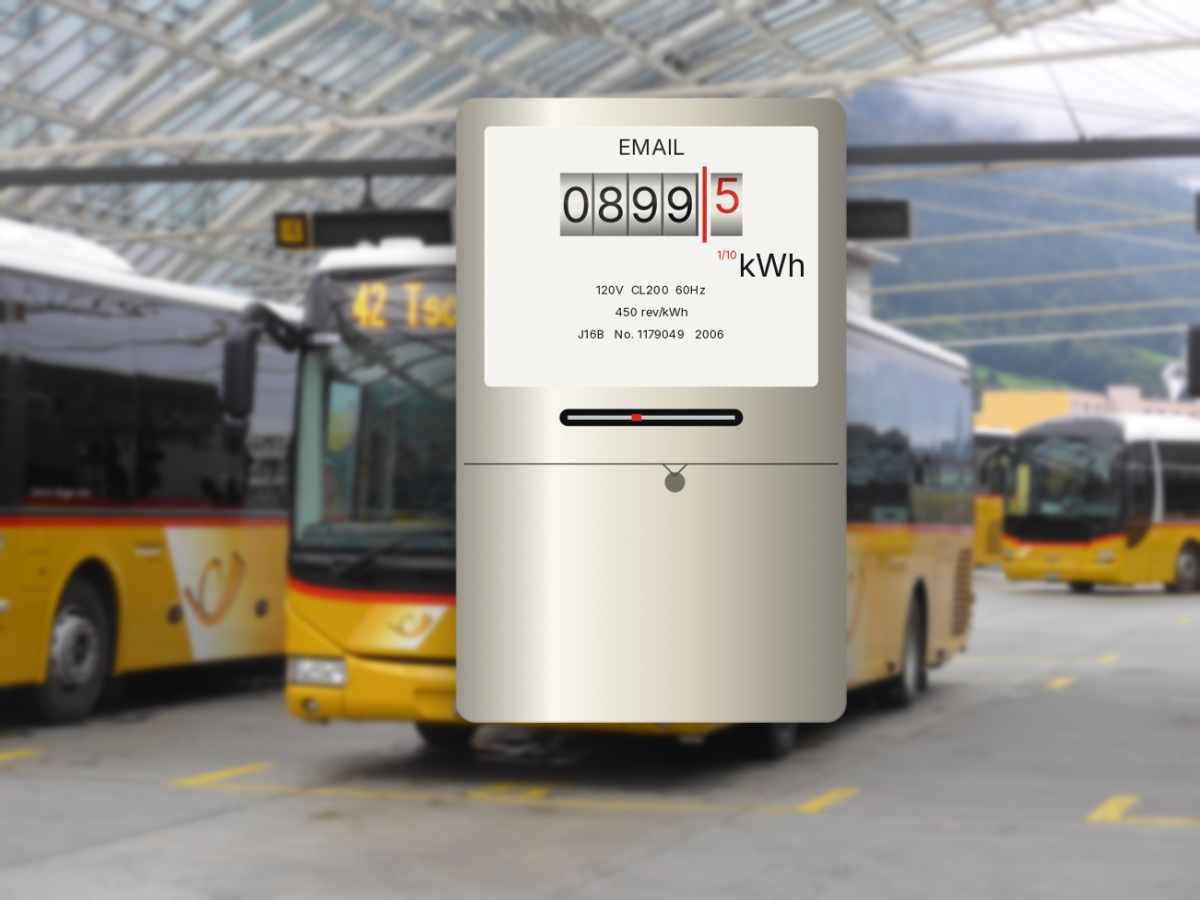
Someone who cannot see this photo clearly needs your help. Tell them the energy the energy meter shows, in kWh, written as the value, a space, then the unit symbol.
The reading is 899.5 kWh
